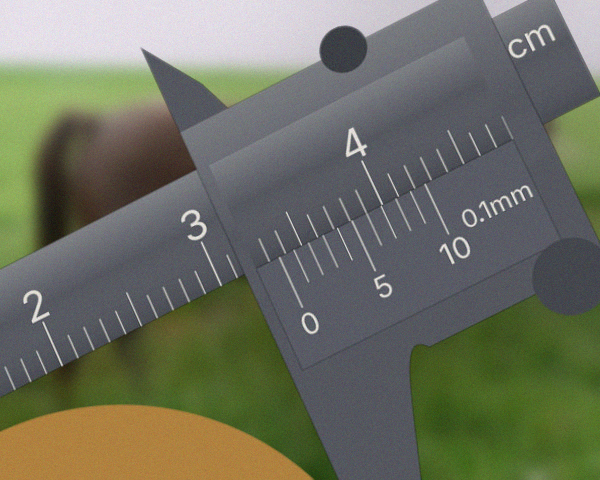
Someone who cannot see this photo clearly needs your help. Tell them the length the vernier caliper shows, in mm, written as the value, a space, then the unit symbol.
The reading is 33.6 mm
